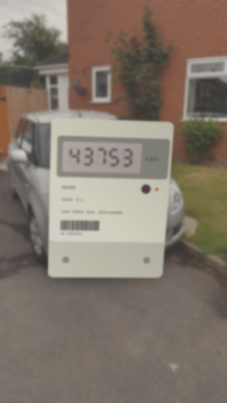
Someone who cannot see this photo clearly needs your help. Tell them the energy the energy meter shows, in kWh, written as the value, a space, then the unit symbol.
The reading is 43753 kWh
